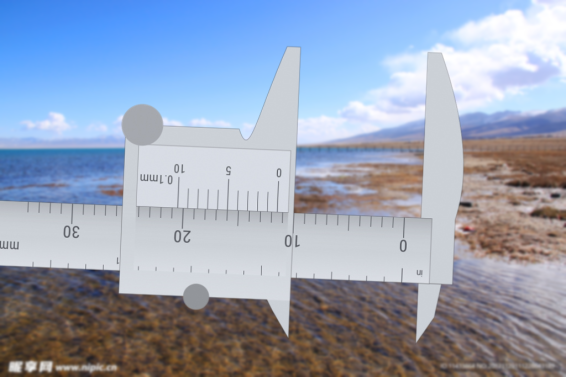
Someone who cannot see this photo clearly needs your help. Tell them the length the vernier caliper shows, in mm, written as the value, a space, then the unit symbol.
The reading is 11.5 mm
